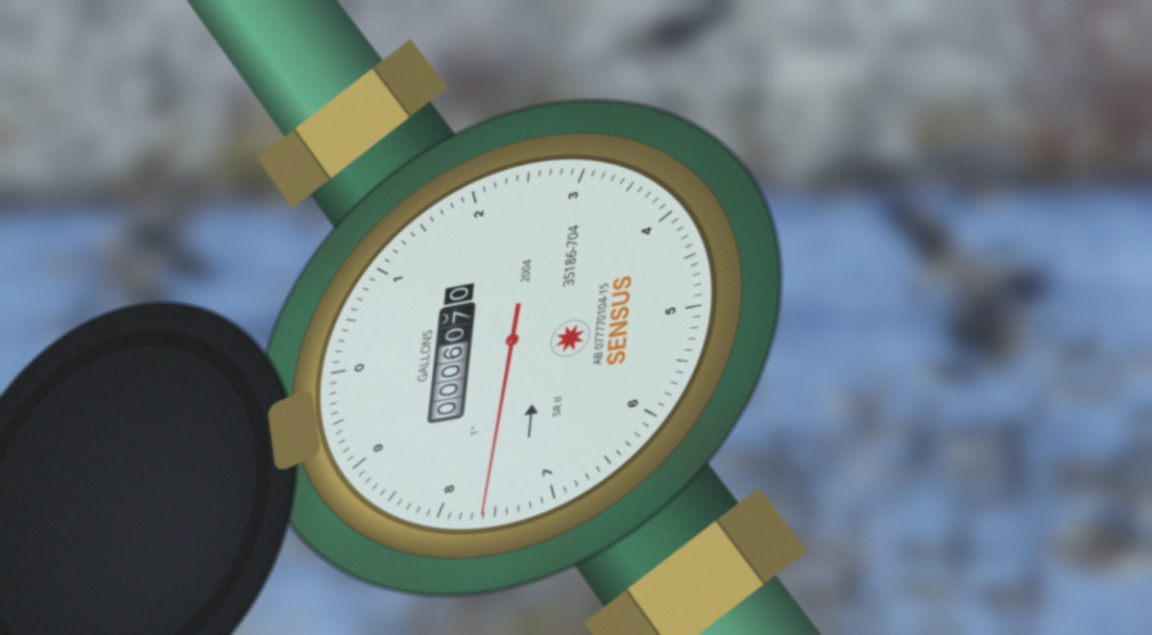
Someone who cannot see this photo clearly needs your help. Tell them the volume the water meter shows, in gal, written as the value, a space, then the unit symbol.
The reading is 6067.6 gal
